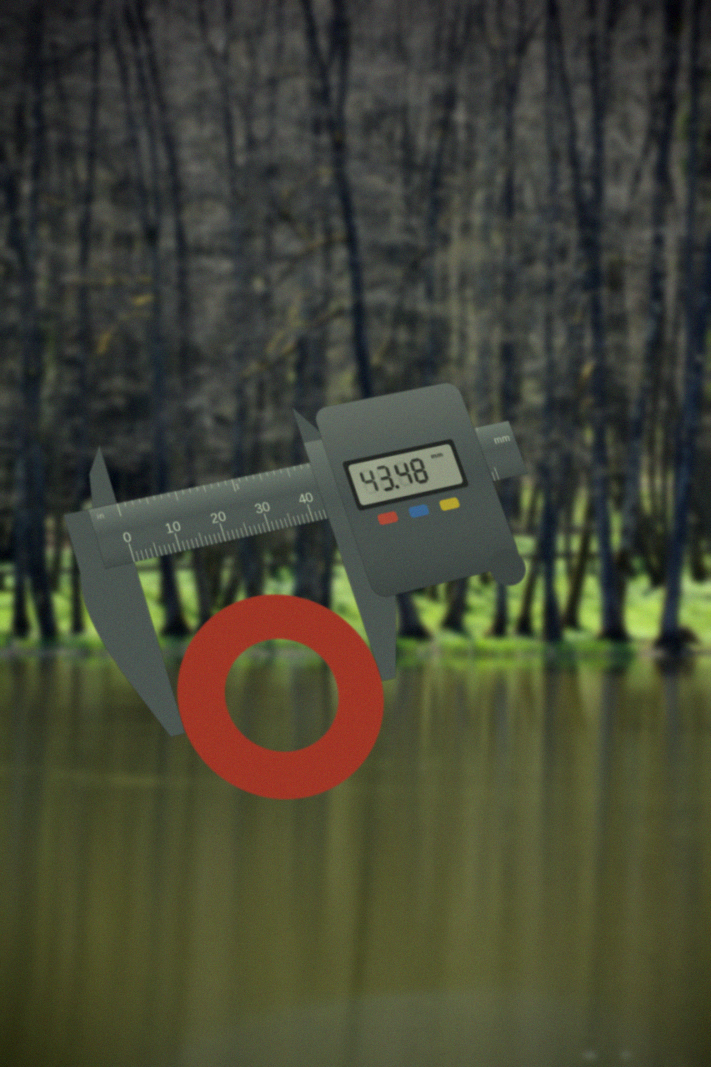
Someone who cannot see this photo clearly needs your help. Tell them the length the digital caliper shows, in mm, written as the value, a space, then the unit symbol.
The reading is 43.48 mm
